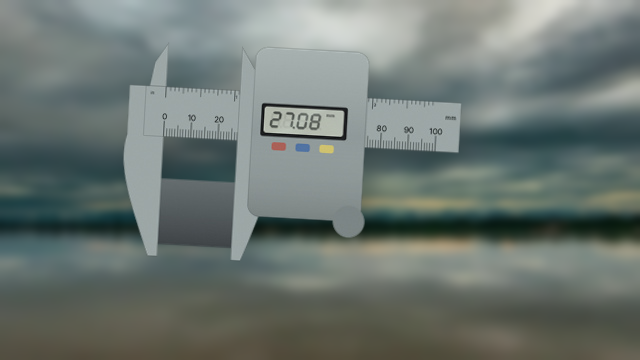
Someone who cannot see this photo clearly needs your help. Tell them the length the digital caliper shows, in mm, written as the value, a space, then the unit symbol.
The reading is 27.08 mm
